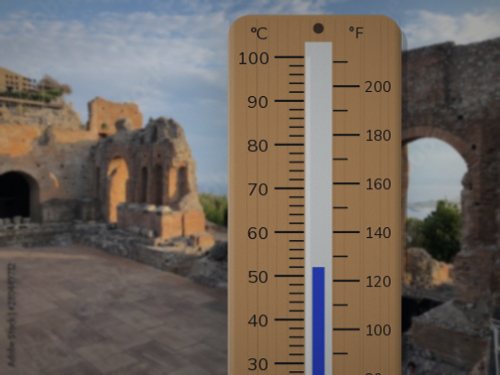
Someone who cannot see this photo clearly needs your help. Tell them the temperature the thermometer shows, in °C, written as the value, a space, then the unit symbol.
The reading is 52 °C
